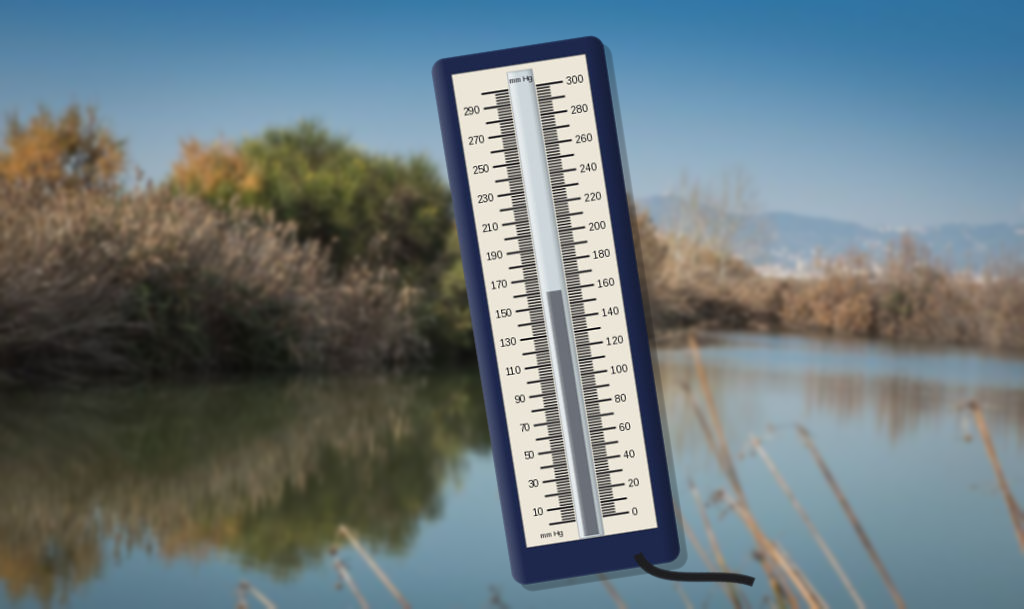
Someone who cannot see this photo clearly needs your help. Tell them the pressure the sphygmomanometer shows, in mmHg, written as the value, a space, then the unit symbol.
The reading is 160 mmHg
